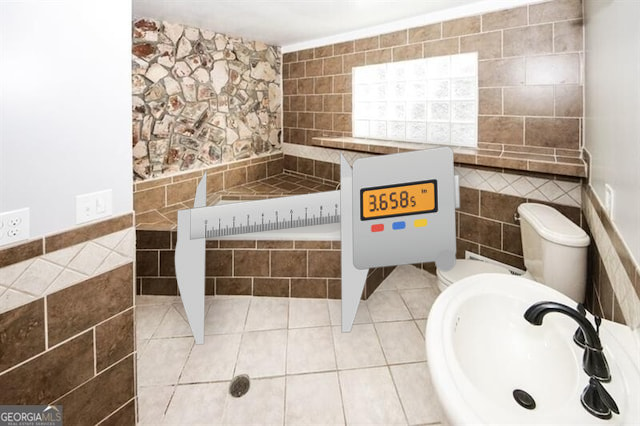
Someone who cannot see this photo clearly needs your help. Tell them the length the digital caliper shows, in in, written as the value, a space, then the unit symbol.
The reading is 3.6585 in
